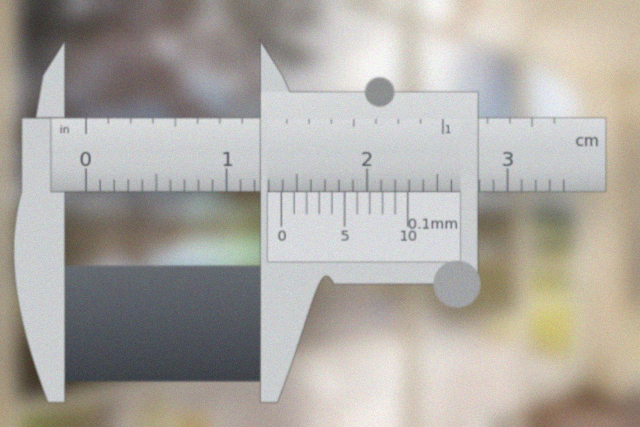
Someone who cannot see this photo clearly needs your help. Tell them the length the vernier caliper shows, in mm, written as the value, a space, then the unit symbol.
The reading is 13.9 mm
